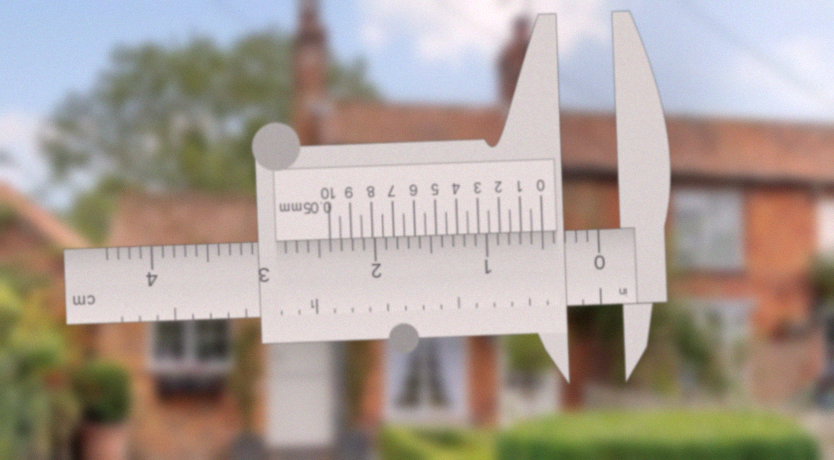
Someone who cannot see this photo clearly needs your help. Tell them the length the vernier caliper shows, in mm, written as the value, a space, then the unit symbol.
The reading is 5.0 mm
